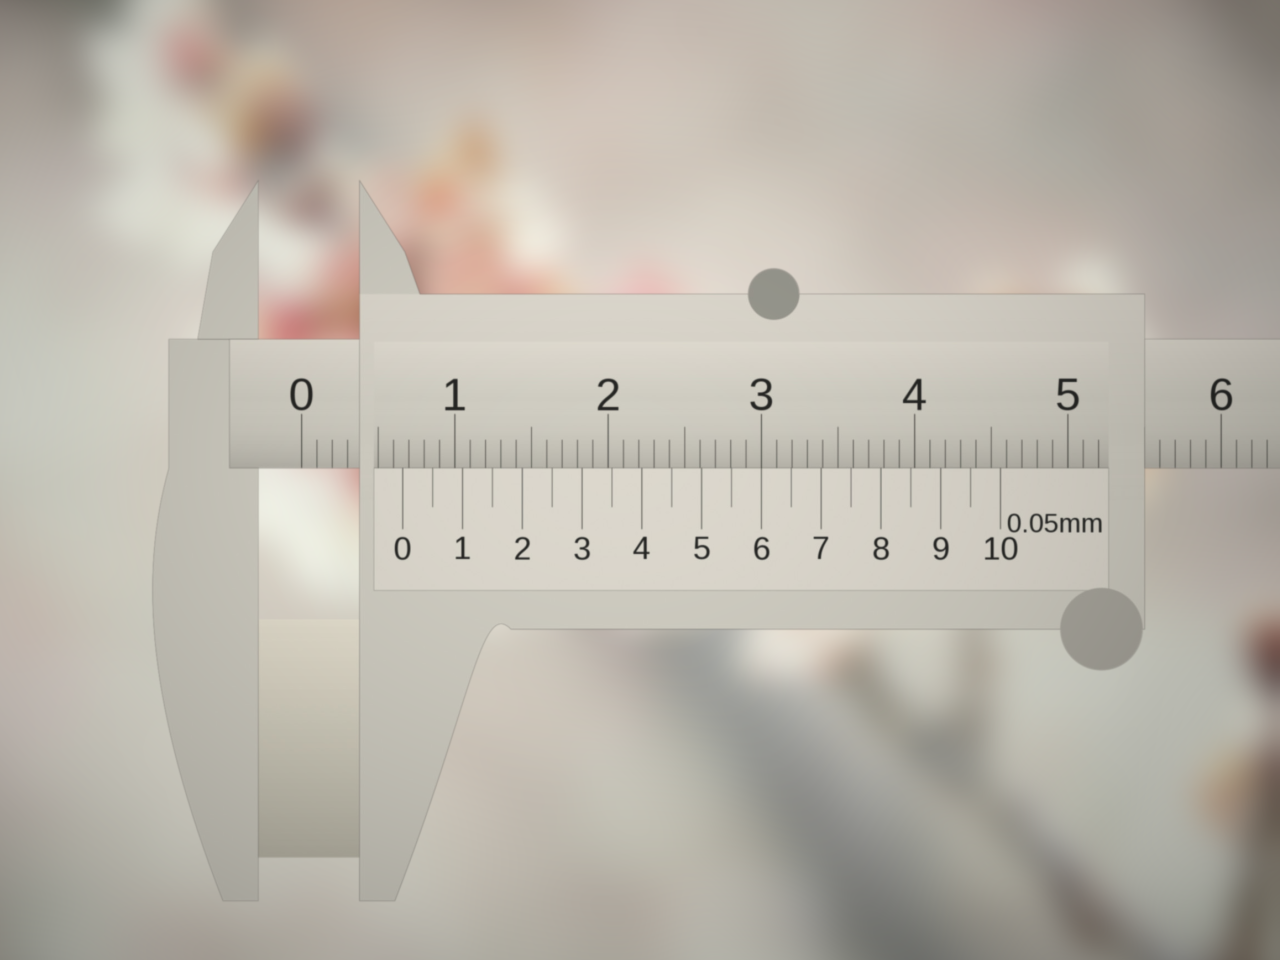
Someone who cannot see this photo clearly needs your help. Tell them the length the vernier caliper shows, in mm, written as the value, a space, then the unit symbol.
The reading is 6.6 mm
